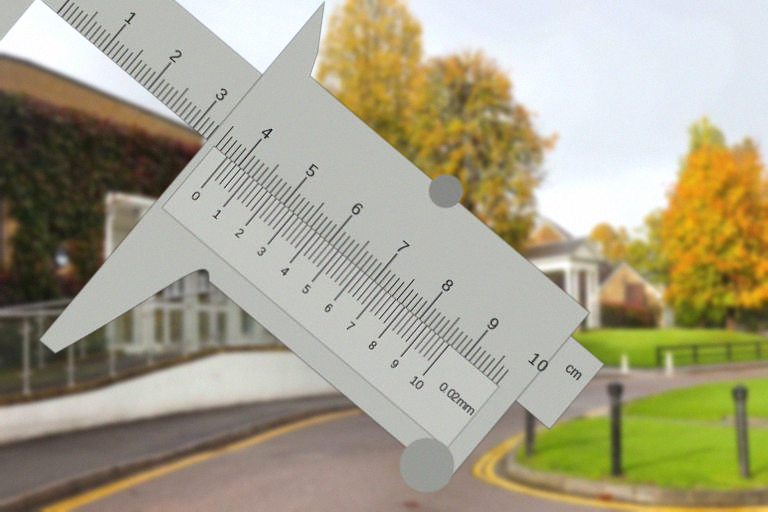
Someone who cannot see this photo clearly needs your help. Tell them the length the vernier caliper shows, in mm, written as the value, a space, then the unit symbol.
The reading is 37.6 mm
